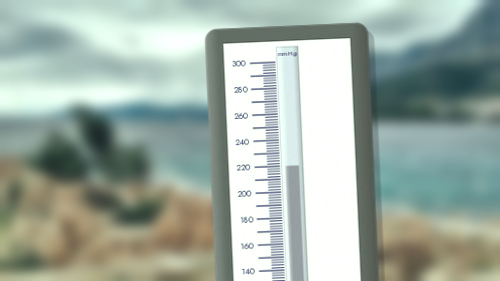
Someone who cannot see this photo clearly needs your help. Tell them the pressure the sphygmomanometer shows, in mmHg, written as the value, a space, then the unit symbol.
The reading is 220 mmHg
